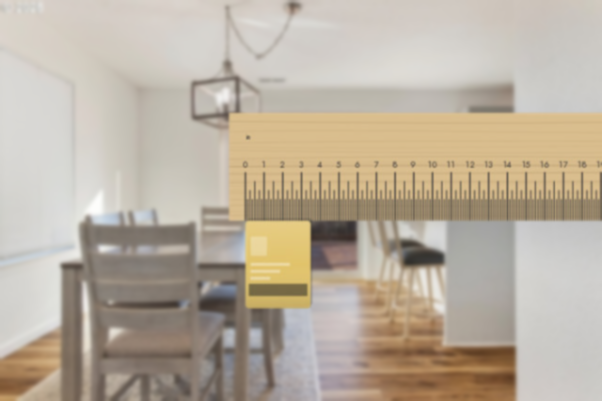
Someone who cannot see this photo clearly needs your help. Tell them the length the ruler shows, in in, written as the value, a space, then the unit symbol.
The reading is 3.5 in
